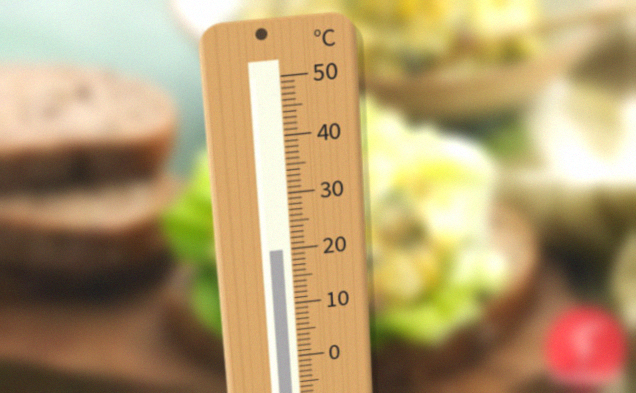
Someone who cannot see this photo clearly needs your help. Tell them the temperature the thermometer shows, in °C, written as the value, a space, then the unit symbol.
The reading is 20 °C
